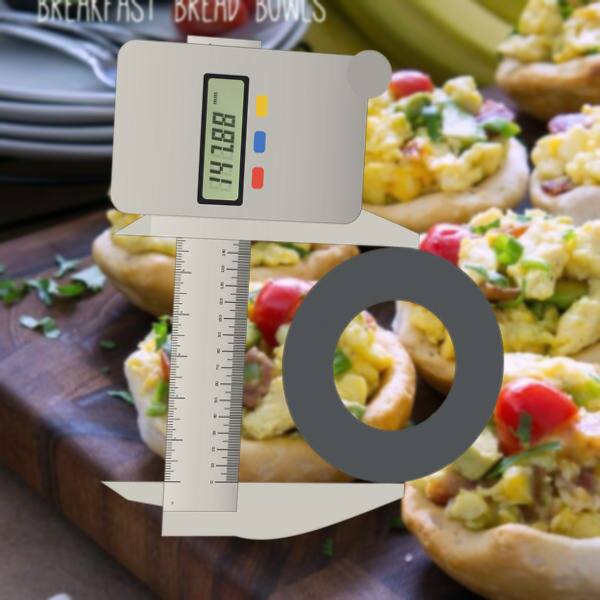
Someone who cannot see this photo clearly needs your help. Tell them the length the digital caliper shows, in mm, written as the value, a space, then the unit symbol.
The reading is 147.88 mm
